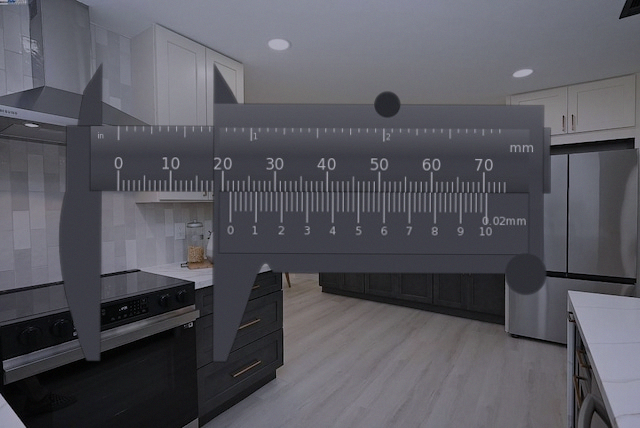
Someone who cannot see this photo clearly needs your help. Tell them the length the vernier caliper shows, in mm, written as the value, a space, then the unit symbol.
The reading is 21.5 mm
